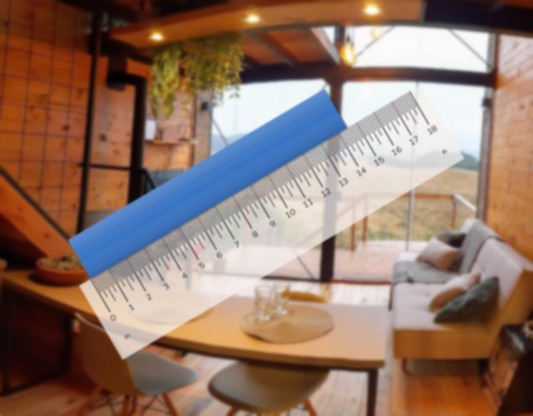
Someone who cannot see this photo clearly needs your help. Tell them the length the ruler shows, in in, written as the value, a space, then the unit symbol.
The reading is 14.5 in
